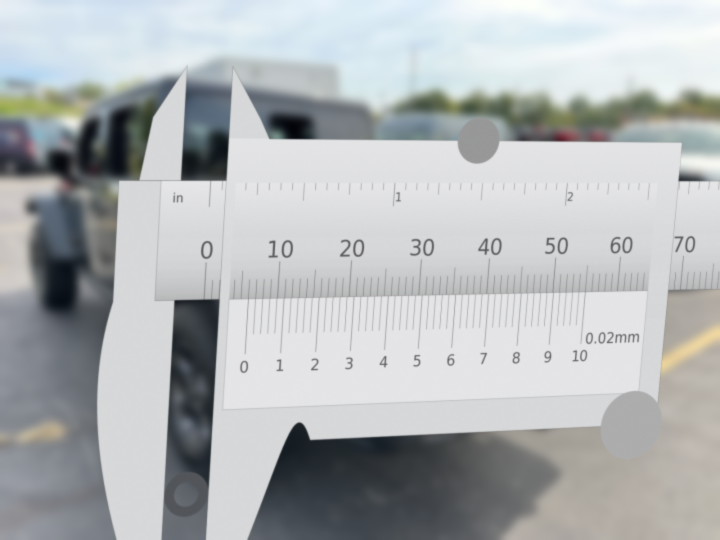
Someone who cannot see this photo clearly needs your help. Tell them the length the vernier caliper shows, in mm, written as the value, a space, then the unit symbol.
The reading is 6.0 mm
